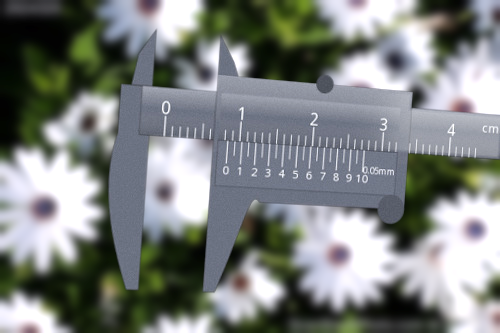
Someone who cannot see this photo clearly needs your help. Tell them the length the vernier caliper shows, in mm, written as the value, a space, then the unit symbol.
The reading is 8.4 mm
